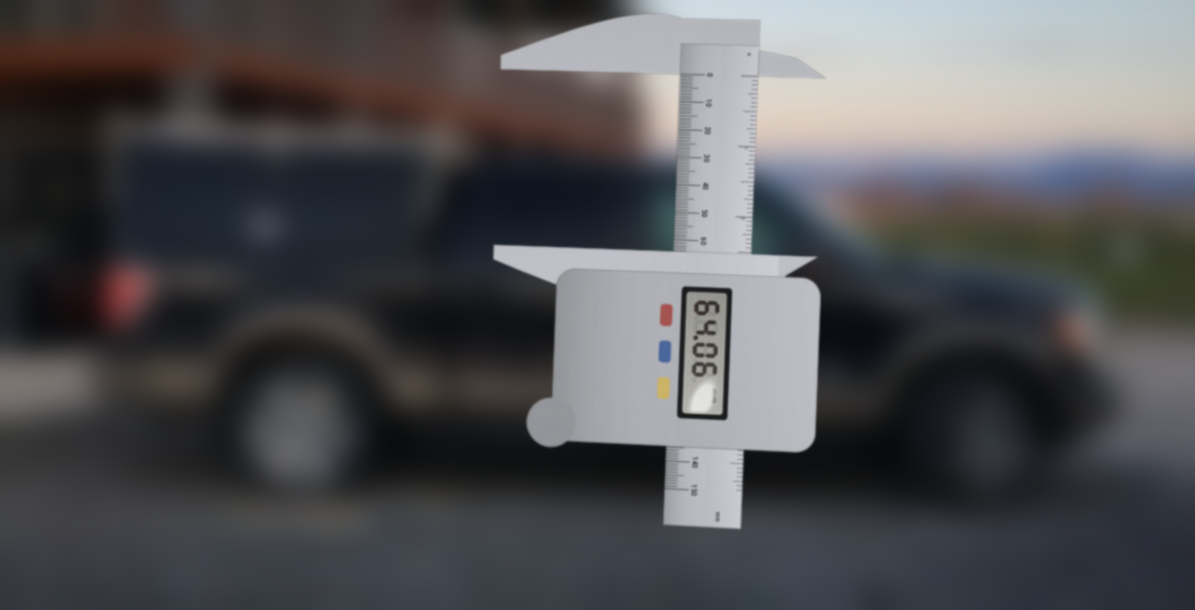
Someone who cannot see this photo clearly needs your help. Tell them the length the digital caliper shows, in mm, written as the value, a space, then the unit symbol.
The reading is 64.06 mm
